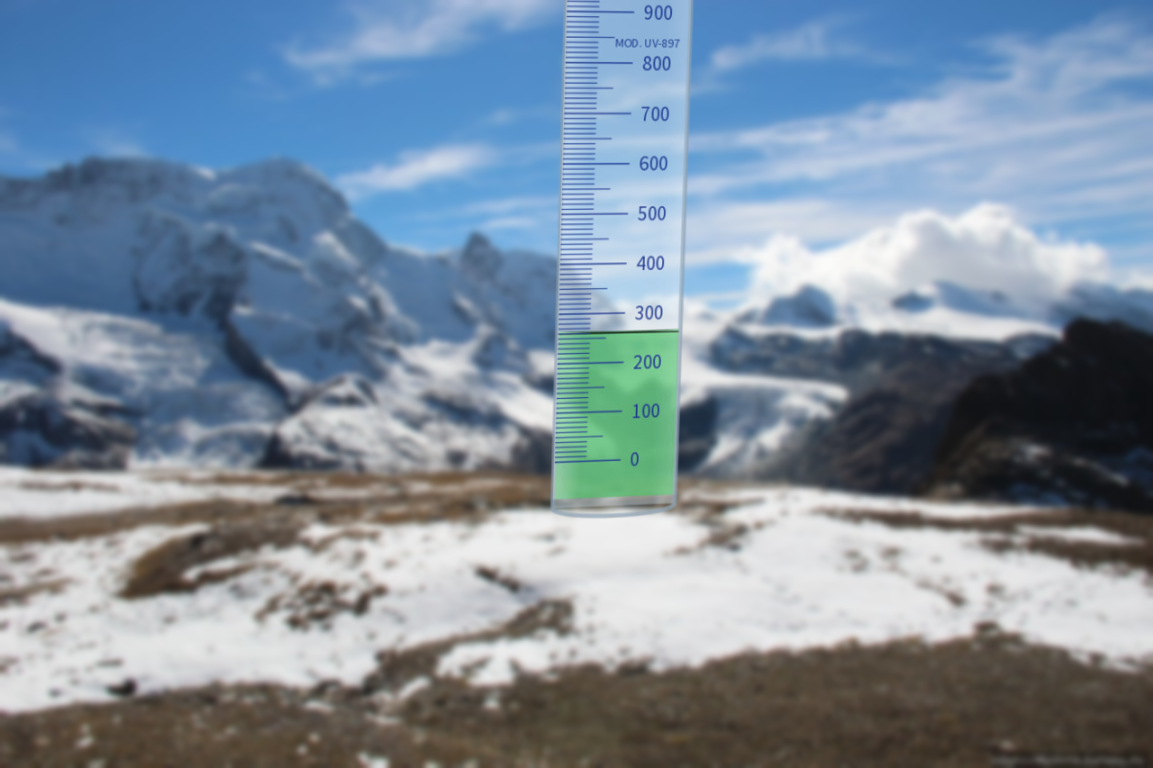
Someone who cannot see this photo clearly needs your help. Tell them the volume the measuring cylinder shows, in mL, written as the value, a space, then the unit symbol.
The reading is 260 mL
